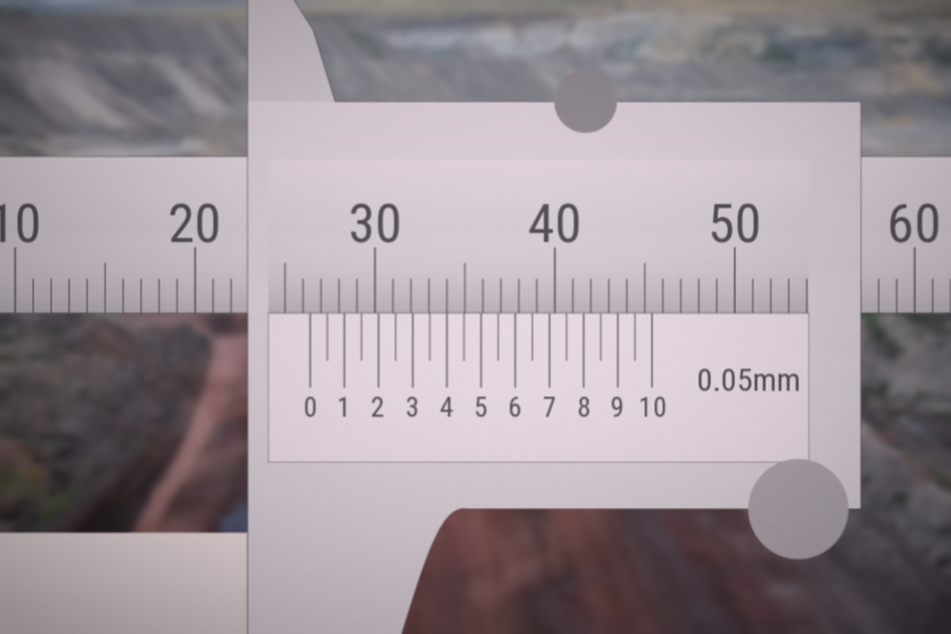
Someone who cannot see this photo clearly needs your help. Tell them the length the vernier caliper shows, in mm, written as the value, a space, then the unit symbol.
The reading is 26.4 mm
